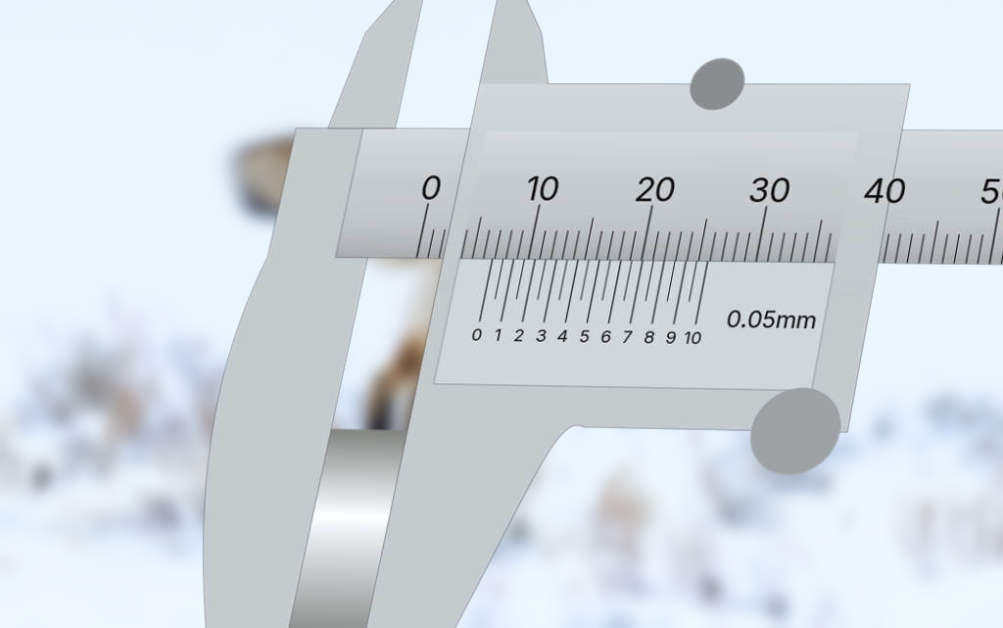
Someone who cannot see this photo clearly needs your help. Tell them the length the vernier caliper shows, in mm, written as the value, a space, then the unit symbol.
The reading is 6.8 mm
